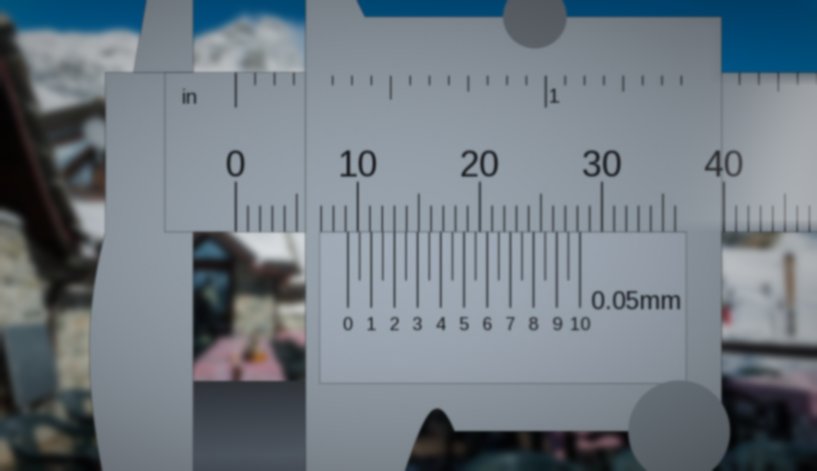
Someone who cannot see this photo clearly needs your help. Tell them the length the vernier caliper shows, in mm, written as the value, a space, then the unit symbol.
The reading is 9.2 mm
